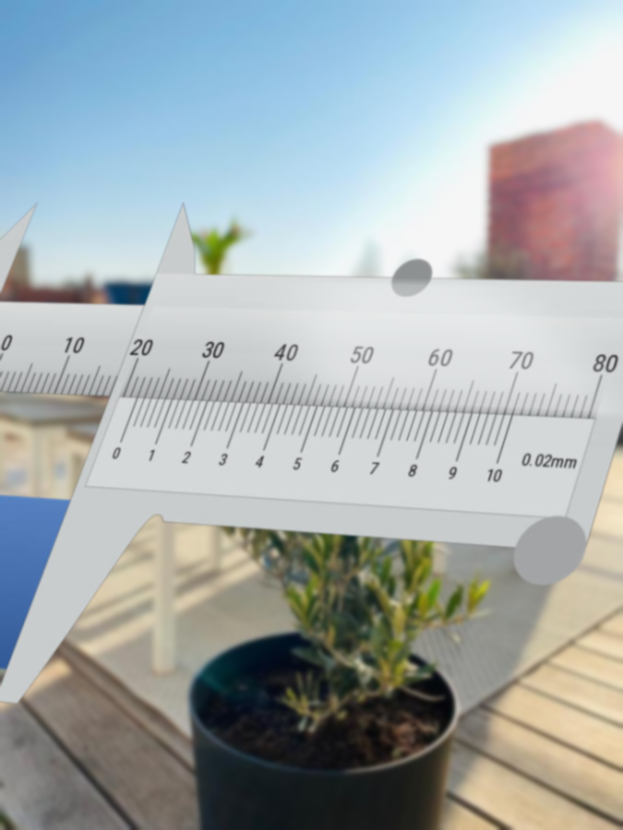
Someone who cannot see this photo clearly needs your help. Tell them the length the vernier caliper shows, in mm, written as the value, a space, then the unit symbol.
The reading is 22.0 mm
